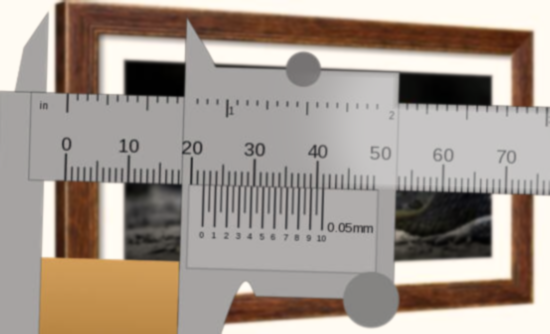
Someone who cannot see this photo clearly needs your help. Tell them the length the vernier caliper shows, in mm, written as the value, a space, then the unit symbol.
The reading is 22.0 mm
